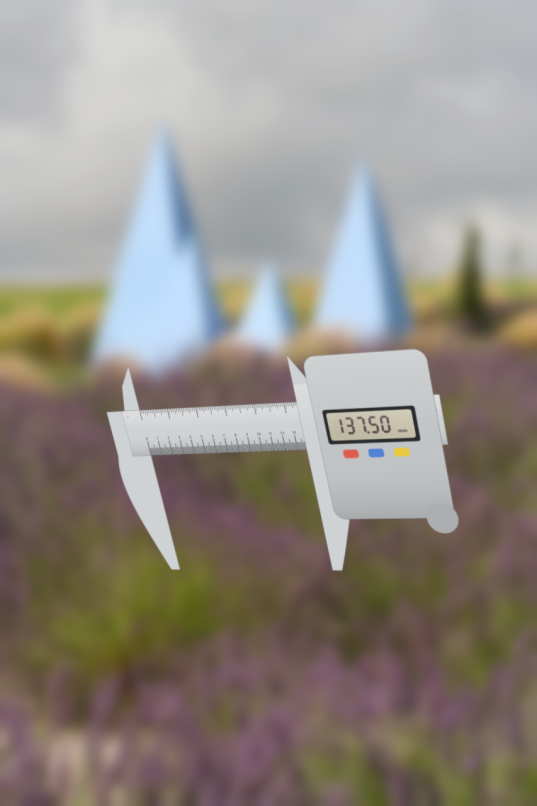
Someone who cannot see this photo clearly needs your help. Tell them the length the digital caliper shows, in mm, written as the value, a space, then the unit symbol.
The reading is 137.50 mm
